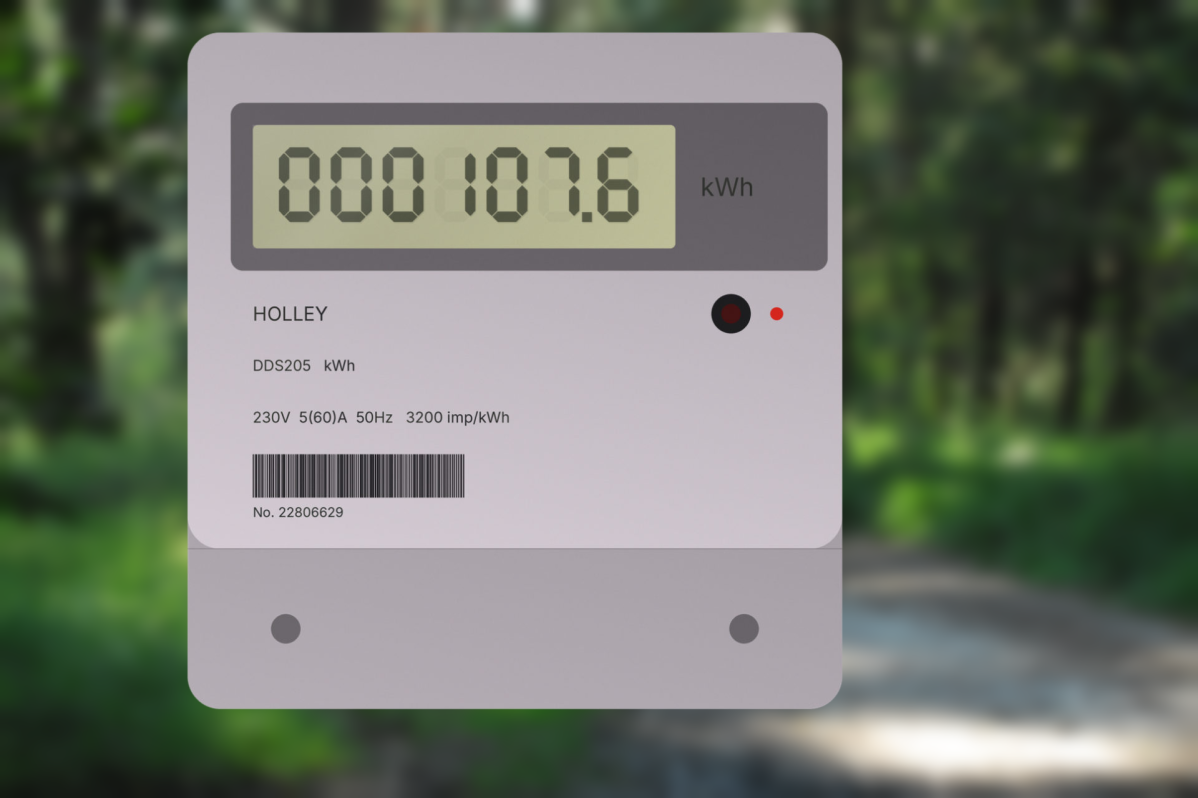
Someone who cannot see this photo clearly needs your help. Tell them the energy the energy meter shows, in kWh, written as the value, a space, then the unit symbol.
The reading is 107.6 kWh
